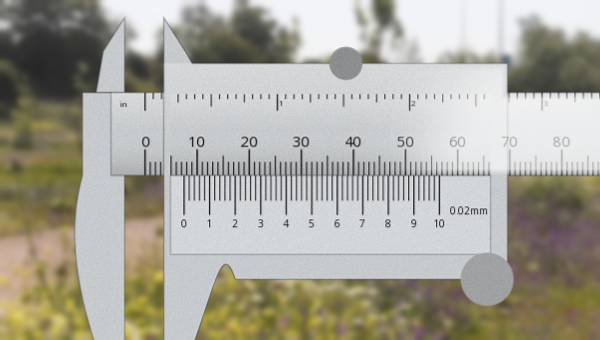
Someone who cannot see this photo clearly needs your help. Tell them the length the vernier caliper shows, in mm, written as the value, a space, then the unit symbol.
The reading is 7.5 mm
